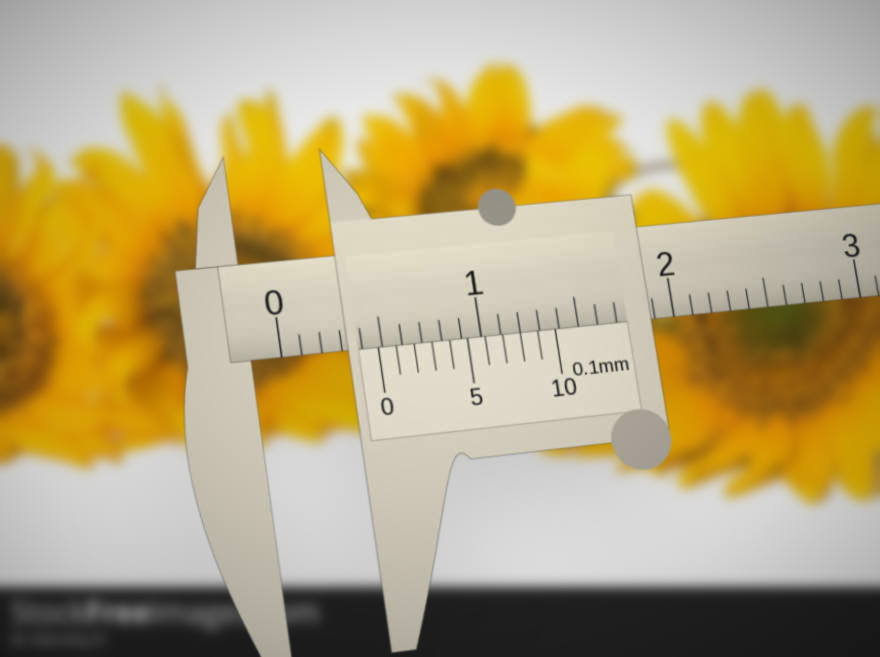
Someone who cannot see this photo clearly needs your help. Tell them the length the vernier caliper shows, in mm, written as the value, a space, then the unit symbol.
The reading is 4.8 mm
